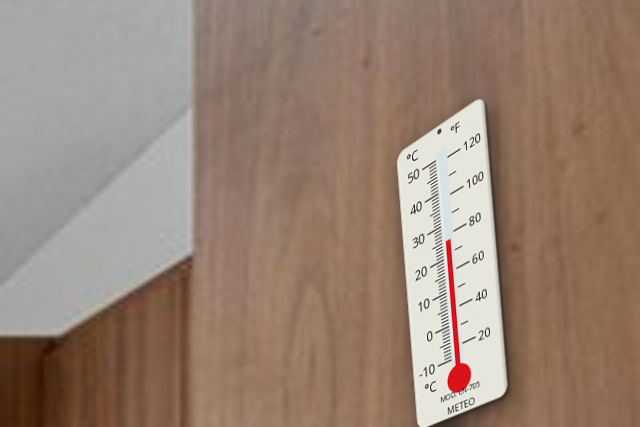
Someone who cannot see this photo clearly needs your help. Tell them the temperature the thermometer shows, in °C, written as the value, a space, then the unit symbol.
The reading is 25 °C
